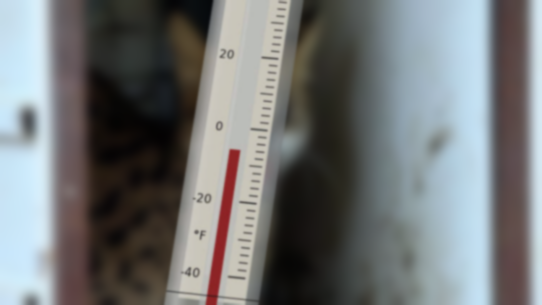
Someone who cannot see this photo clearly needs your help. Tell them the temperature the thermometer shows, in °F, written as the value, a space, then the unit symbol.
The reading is -6 °F
